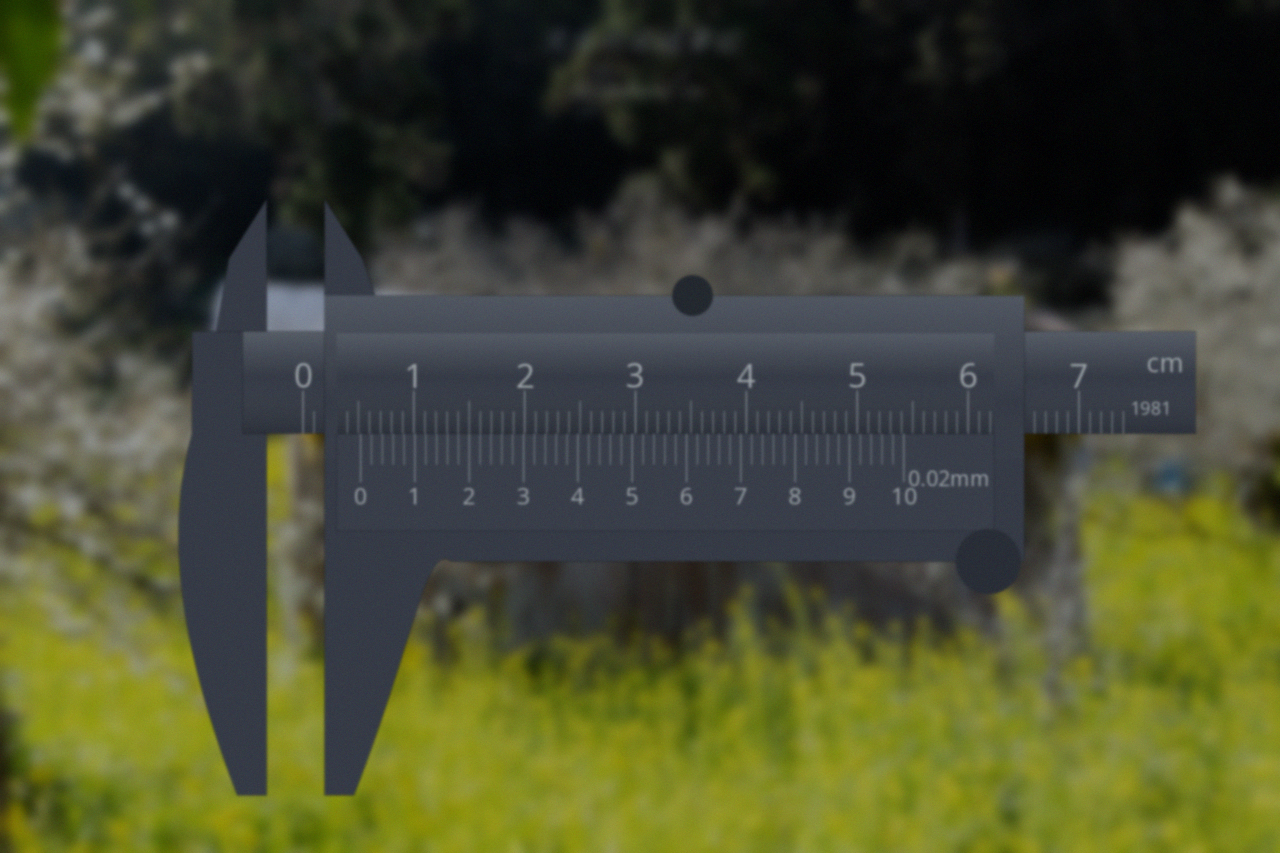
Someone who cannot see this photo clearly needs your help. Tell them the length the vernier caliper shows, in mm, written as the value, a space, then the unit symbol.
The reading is 5.2 mm
